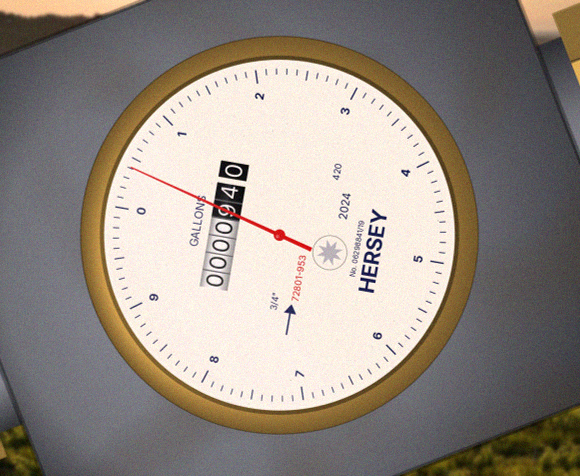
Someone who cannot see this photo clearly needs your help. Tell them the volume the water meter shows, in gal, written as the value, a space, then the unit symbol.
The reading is 940.4 gal
